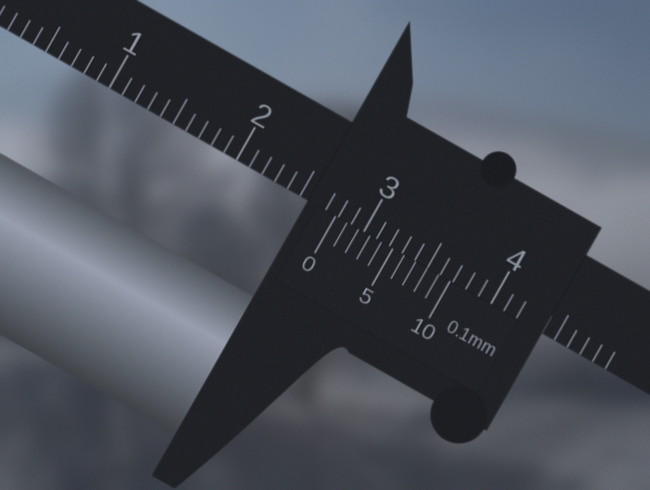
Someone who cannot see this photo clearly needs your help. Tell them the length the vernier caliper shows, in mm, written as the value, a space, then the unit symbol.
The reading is 27.8 mm
